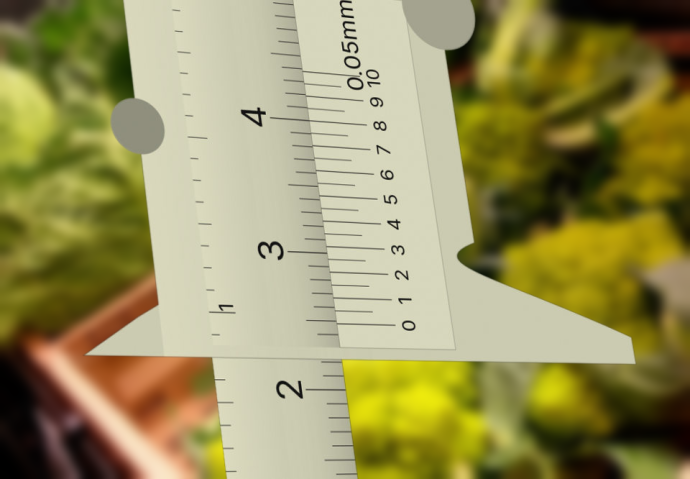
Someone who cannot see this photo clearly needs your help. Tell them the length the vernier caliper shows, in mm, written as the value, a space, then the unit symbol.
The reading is 24.8 mm
